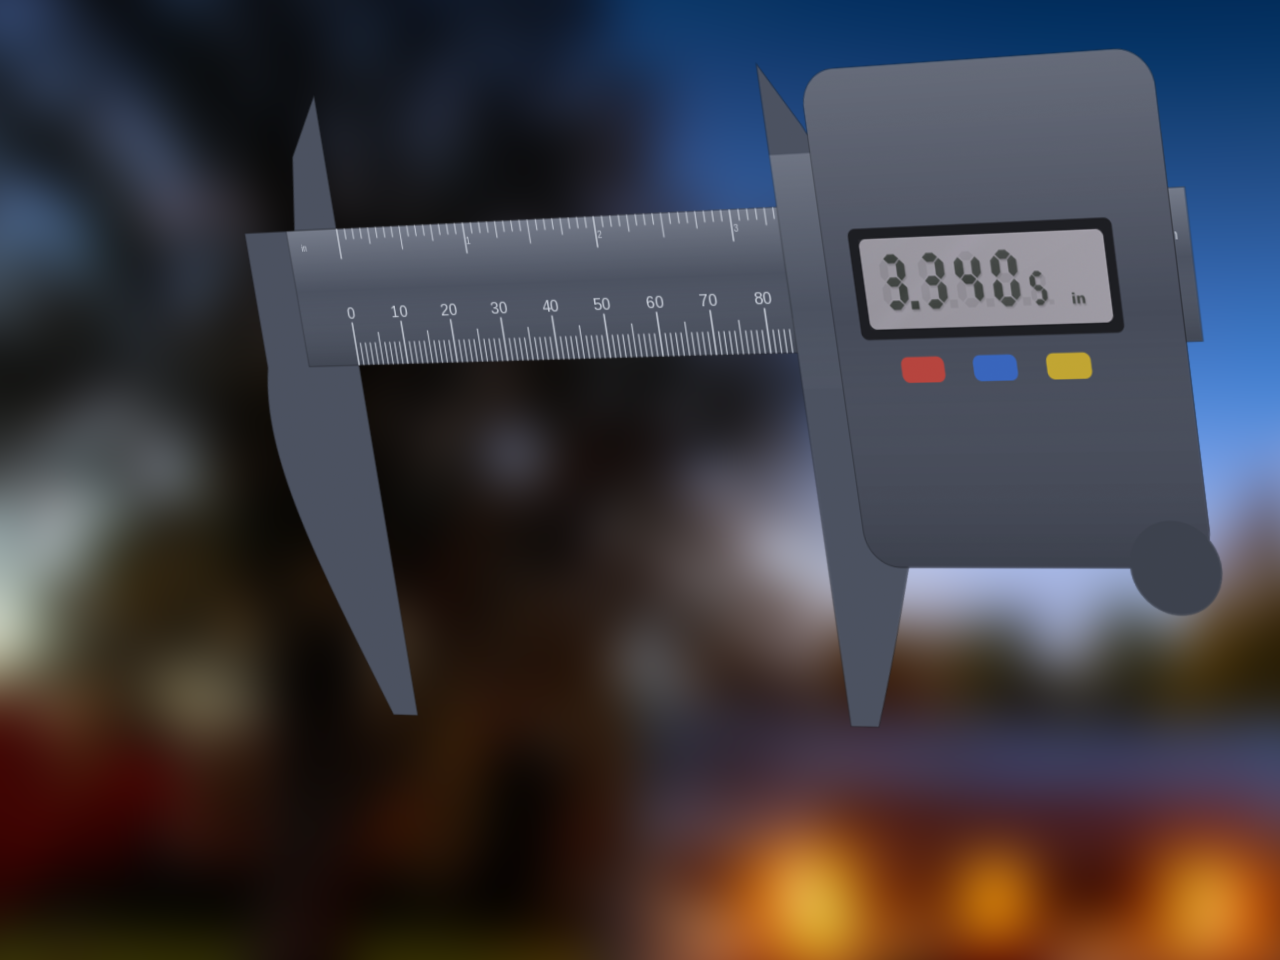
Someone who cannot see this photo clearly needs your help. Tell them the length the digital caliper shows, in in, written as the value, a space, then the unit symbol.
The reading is 3.3405 in
